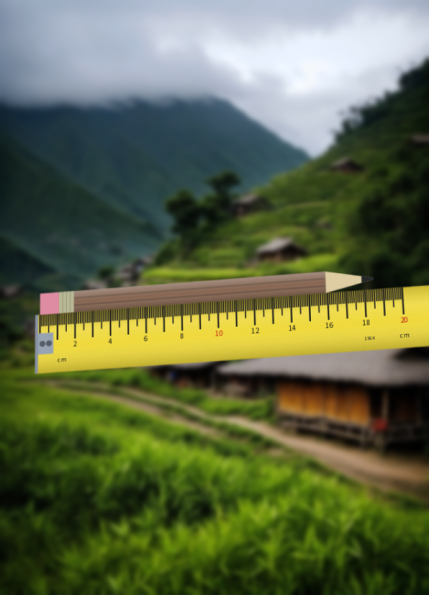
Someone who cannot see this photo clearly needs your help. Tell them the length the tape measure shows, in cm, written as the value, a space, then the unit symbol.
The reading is 18.5 cm
